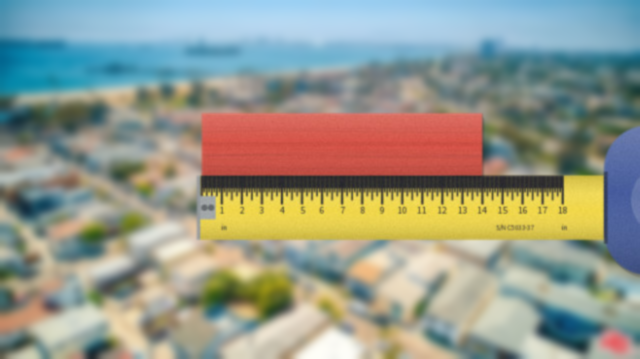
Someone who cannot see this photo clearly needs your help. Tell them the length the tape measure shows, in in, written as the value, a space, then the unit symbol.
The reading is 14 in
